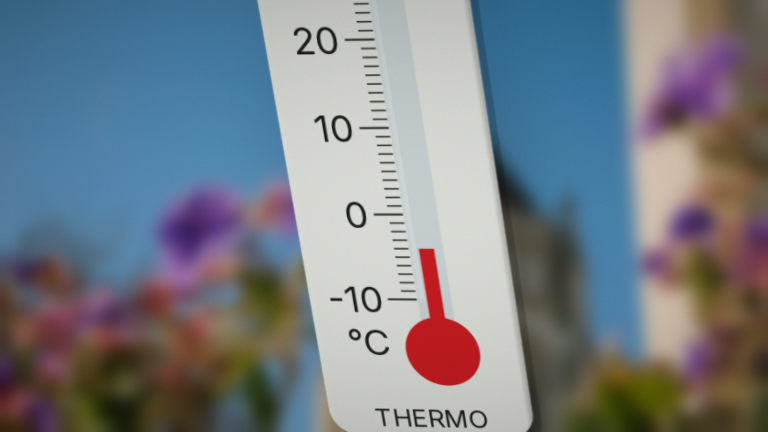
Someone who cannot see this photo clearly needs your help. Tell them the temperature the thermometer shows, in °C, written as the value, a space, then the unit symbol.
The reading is -4 °C
